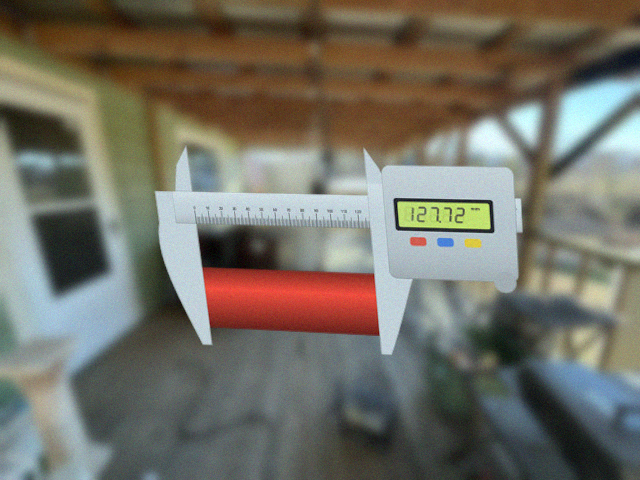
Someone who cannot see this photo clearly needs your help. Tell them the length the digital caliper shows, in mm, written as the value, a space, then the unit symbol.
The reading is 127.72 mm
